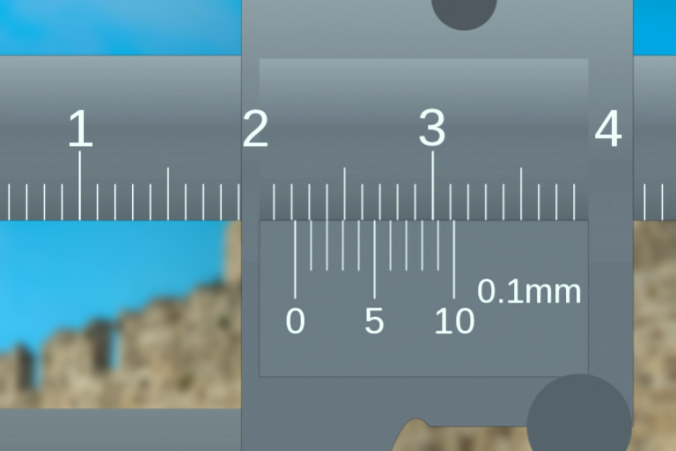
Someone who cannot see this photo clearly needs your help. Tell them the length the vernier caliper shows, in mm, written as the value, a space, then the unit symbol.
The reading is 22.2 mm
